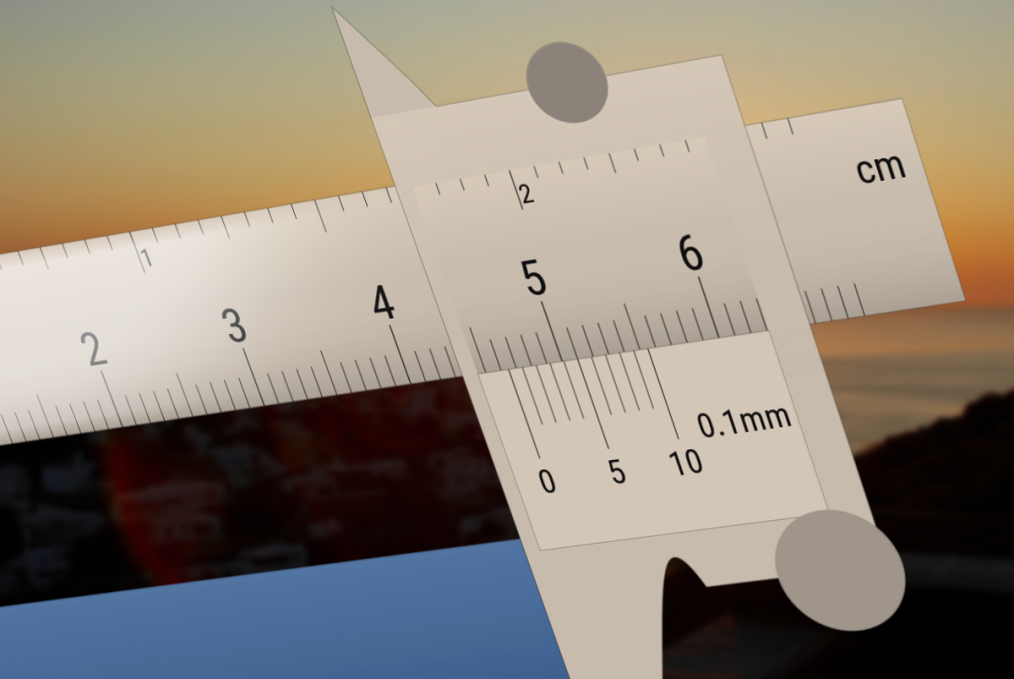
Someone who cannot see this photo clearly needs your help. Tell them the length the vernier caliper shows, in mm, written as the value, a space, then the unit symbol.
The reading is 46.5 mm
